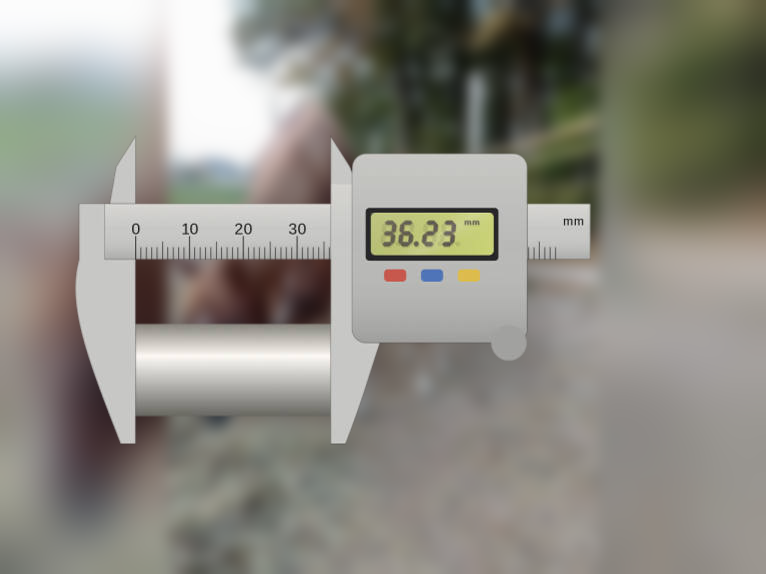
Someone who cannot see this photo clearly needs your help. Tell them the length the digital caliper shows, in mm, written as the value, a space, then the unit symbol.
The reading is 36.23 mm
